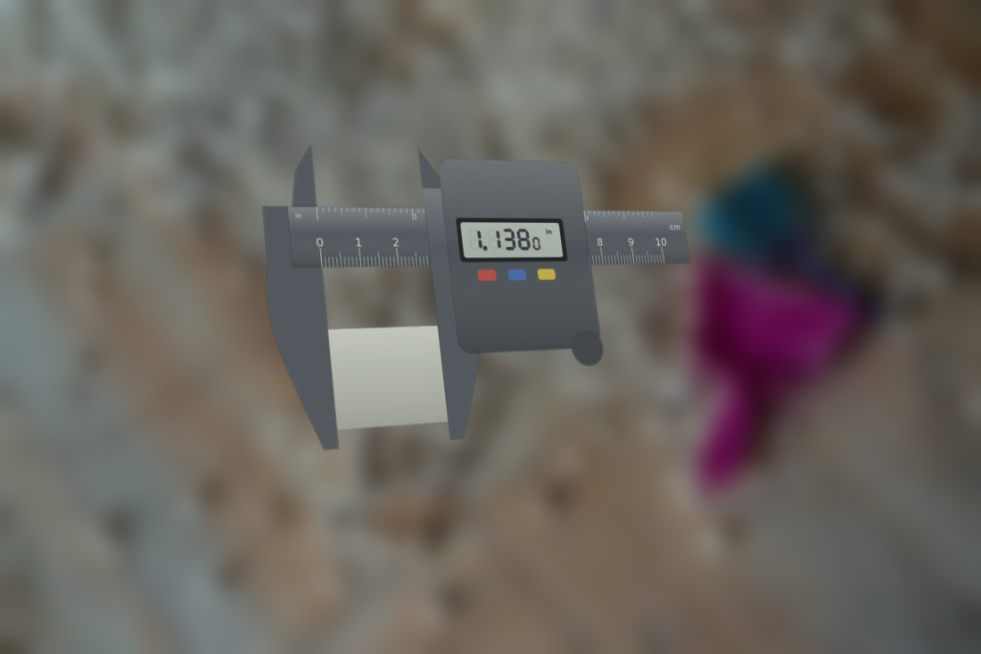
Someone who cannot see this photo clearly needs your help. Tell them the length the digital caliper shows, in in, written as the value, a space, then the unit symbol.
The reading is 1.1380 in
